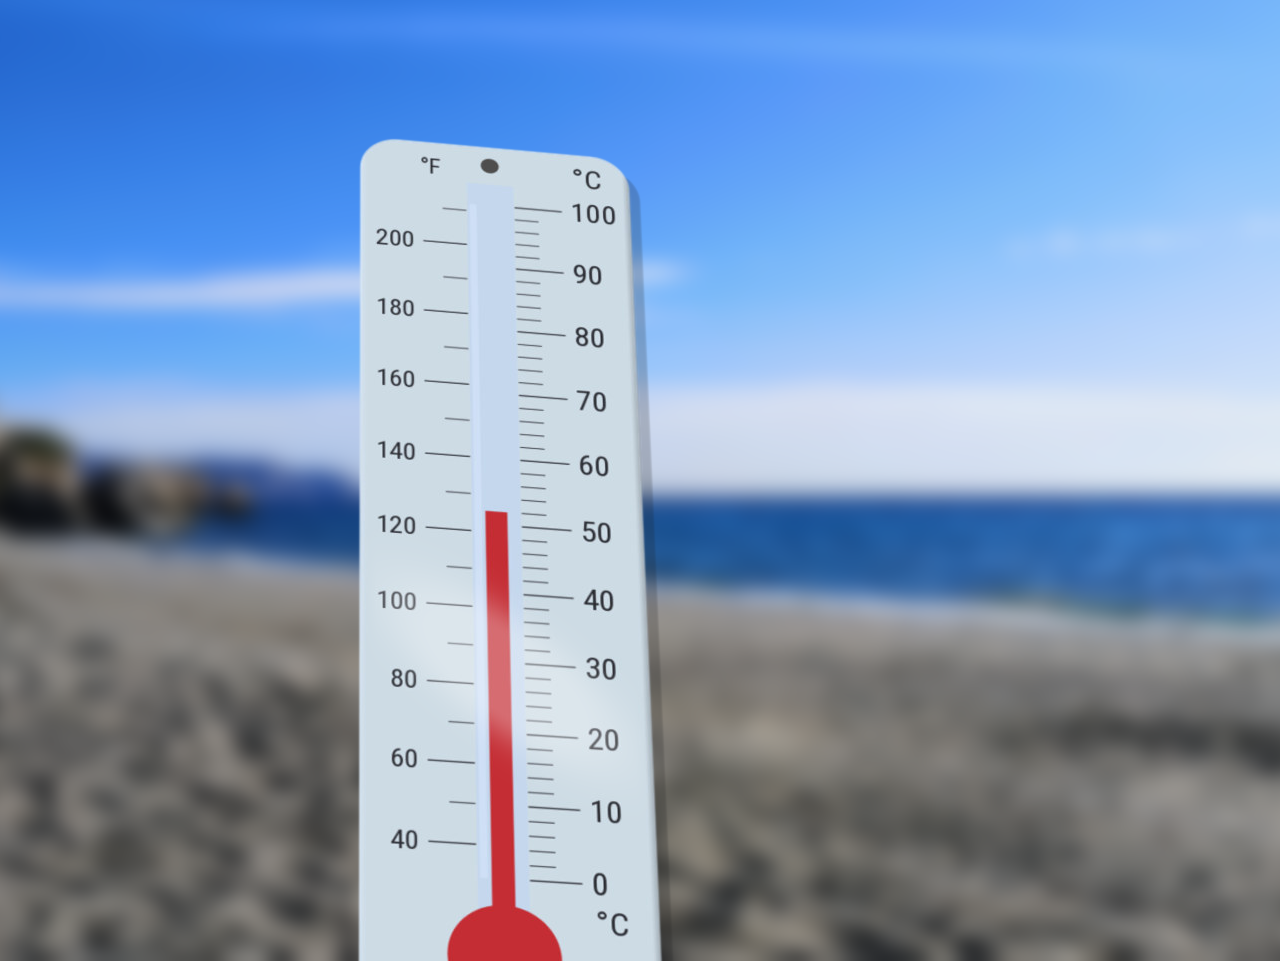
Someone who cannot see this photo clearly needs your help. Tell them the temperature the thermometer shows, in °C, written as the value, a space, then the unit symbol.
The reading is 52 °C
